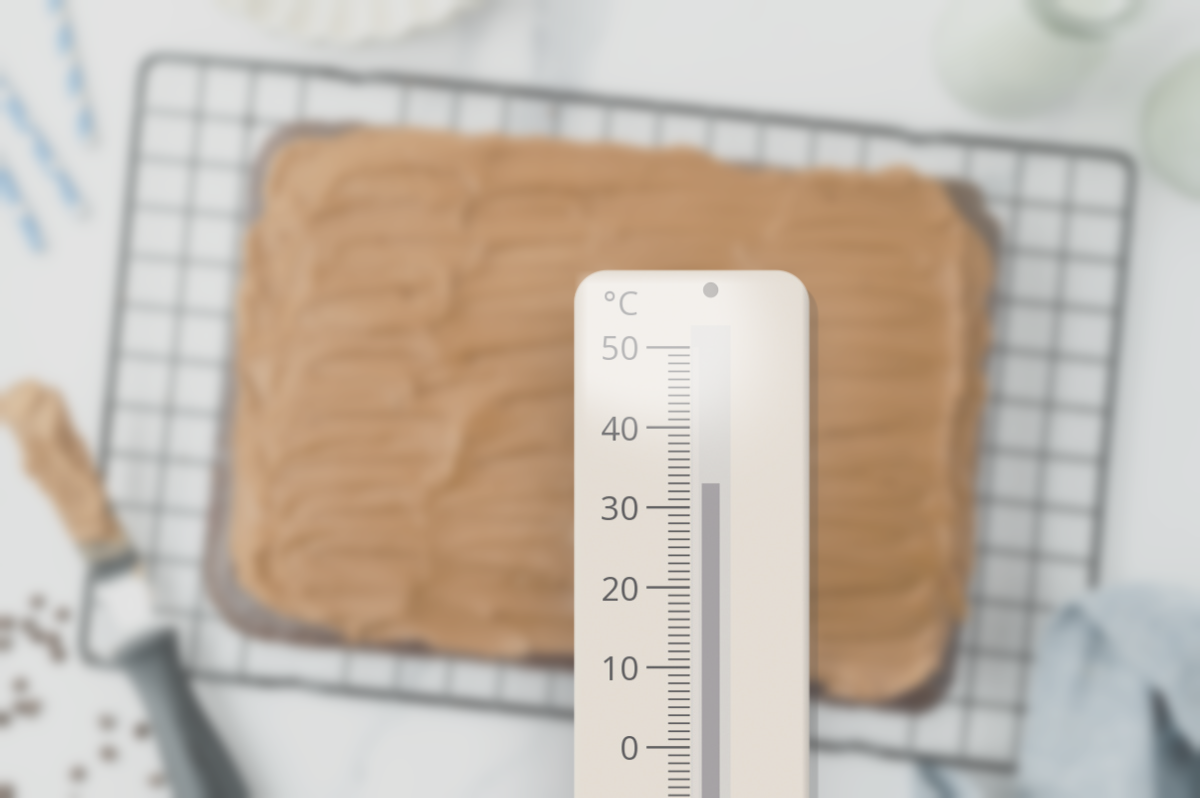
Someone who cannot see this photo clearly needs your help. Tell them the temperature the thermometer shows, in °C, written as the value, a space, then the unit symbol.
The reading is 33 °C
